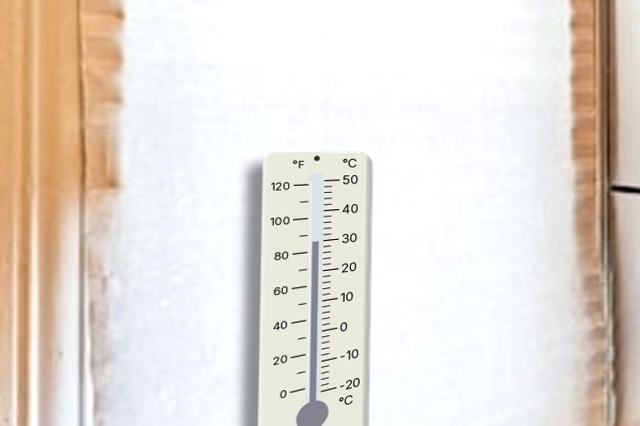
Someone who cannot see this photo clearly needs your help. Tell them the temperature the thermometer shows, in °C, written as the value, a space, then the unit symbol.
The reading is 30 °C
